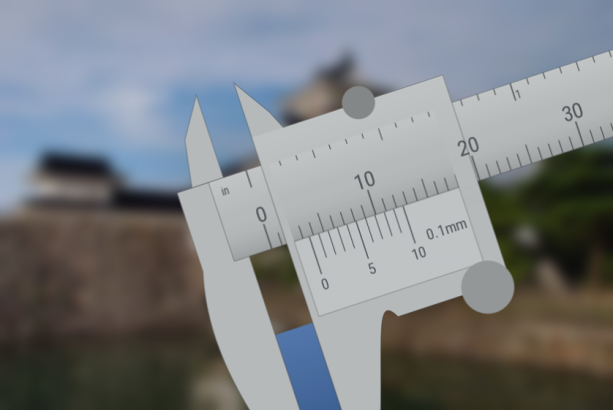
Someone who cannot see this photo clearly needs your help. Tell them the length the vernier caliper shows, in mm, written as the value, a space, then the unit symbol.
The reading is 3.6 mm
